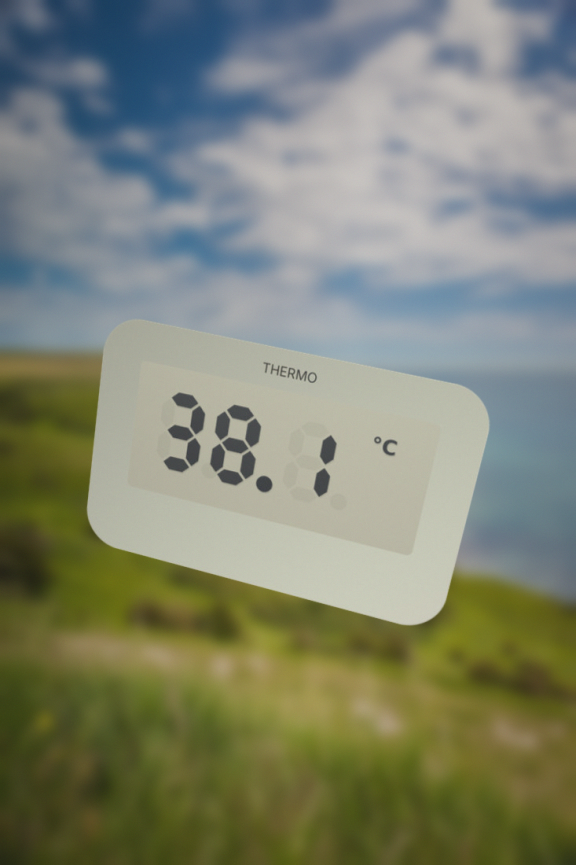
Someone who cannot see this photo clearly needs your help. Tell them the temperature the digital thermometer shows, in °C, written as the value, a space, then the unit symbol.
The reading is 38.1 °C
